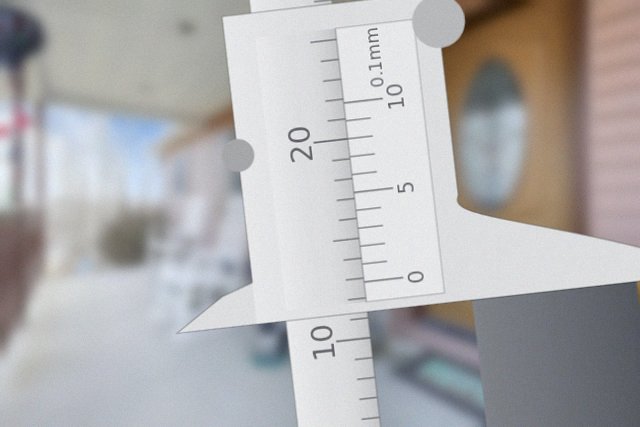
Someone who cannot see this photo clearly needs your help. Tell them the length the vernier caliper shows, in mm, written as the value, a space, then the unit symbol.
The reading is 12.8 mm
